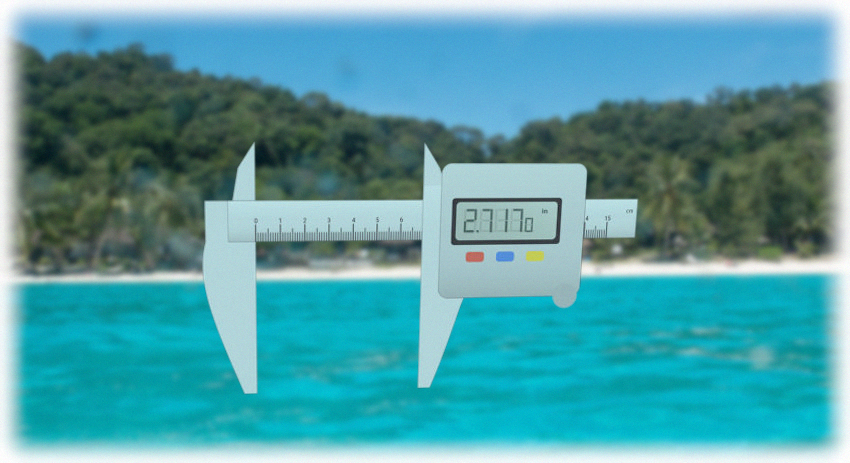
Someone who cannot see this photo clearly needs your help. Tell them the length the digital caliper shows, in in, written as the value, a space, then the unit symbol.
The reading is 2.7170 in
